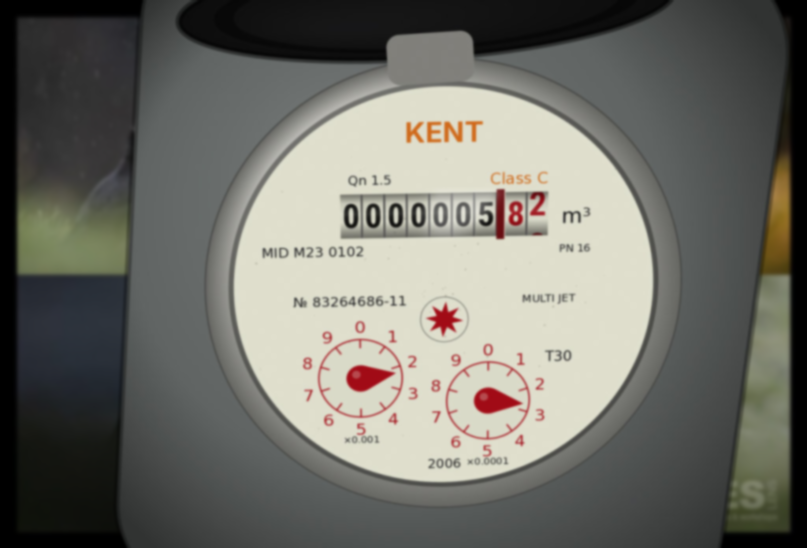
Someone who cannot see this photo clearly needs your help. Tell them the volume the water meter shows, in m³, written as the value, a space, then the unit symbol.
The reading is 5.8222 m³
